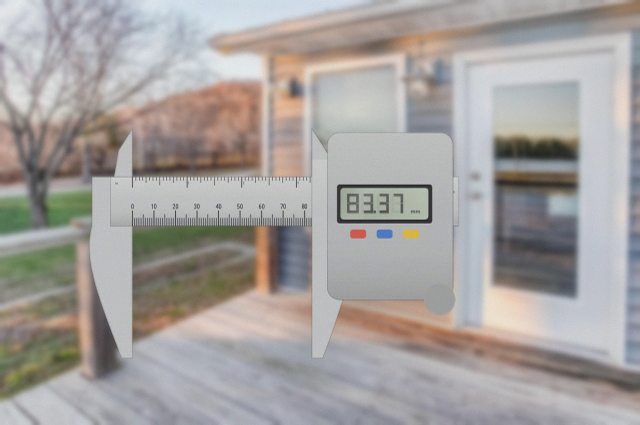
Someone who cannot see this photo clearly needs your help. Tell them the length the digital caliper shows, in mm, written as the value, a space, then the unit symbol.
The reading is 83.37 mm
